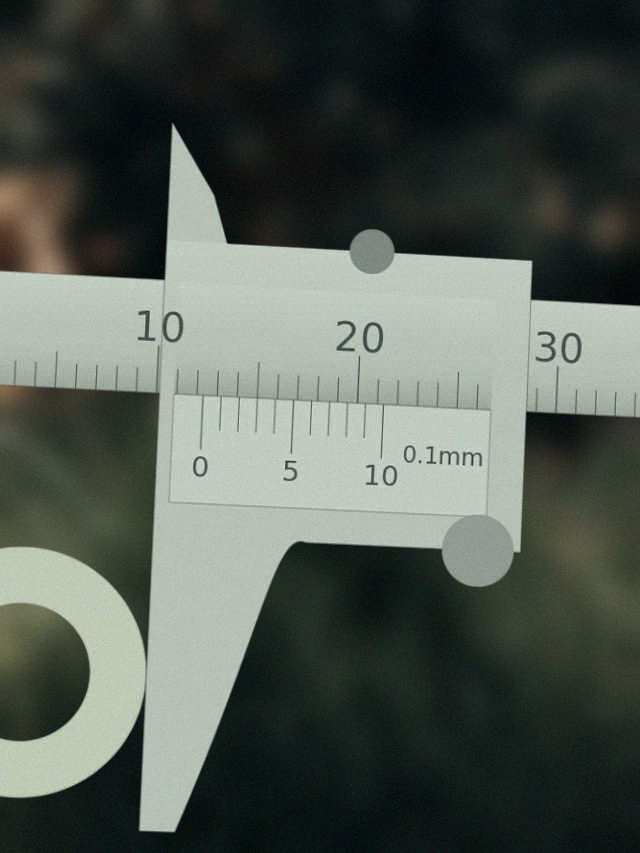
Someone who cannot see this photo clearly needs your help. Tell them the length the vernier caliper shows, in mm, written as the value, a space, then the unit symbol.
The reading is 12.3 mm
